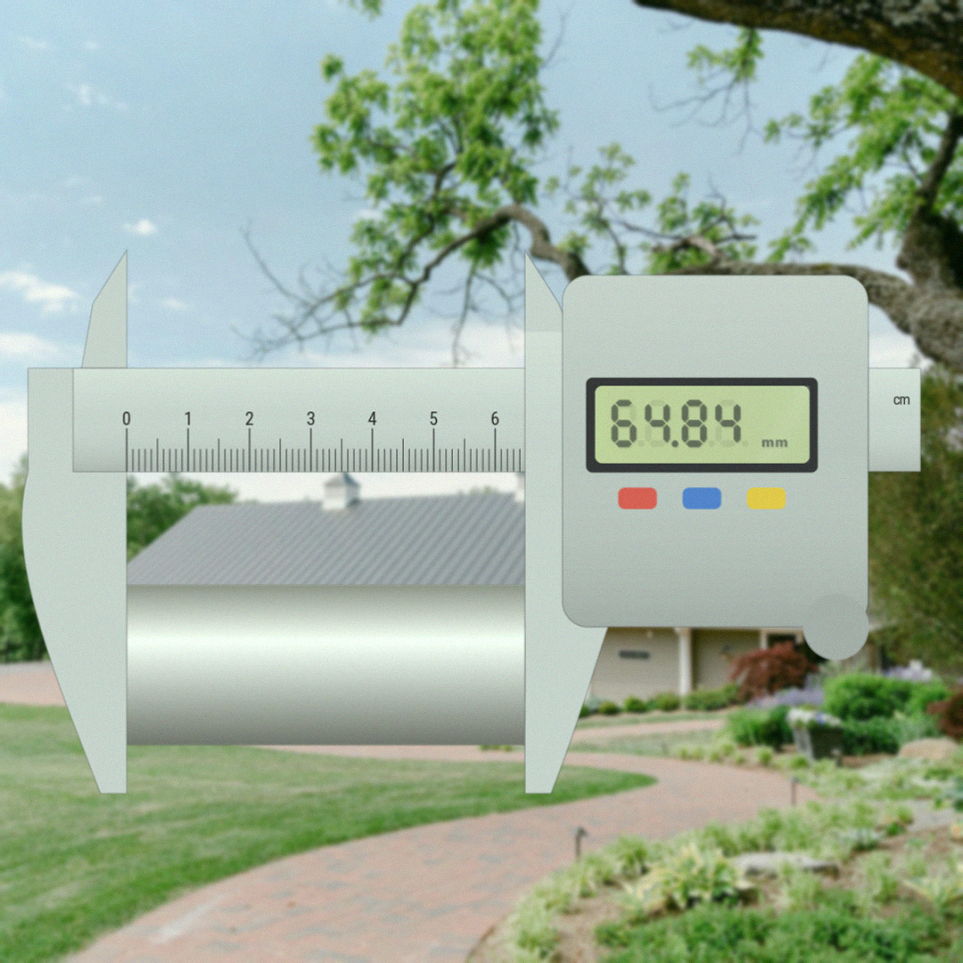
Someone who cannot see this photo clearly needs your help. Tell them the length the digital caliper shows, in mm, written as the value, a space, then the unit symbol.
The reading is 64.84 mm
